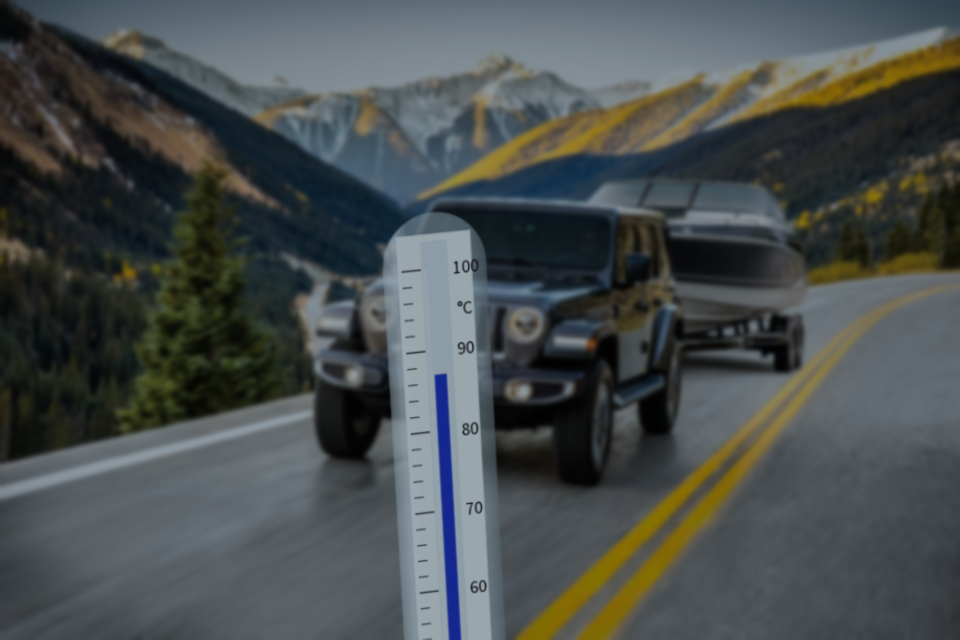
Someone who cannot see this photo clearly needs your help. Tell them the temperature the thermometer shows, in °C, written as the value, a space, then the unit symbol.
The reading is 87 °C
